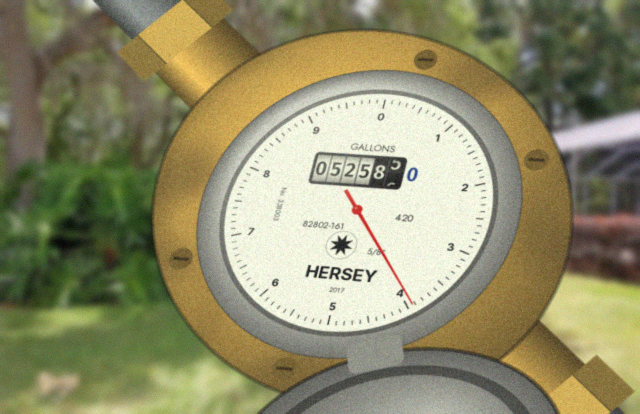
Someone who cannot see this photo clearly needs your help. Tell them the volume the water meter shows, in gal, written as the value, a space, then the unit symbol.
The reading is 525853.9 gal
